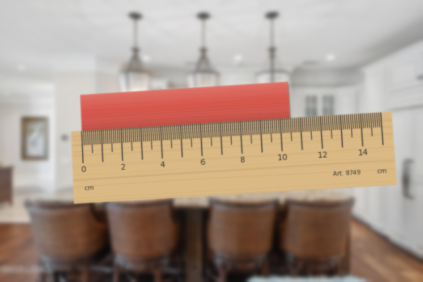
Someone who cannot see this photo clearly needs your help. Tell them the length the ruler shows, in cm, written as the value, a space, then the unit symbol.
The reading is 10.5 cm
